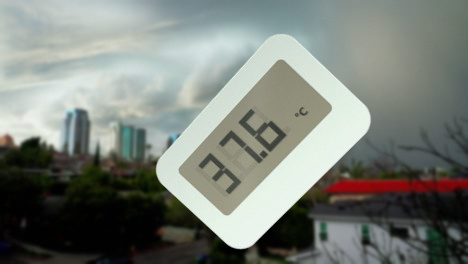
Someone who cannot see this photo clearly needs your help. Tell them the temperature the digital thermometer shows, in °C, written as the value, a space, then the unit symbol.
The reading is 37.6 °C
